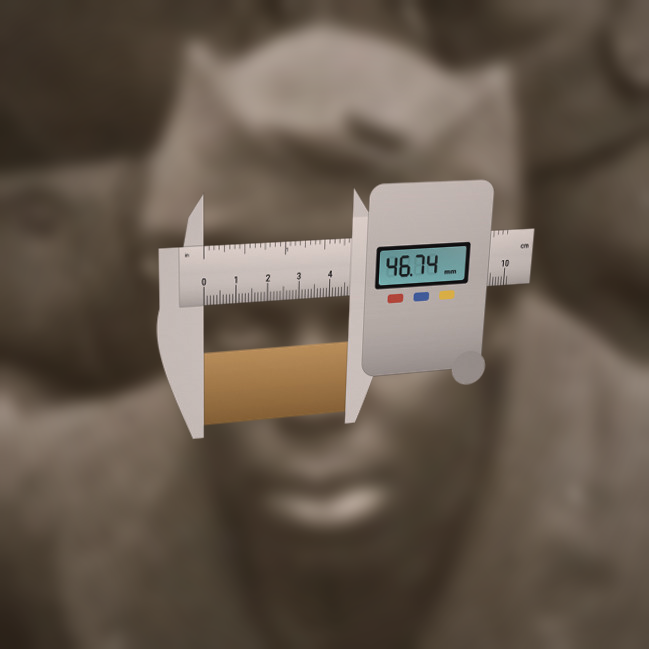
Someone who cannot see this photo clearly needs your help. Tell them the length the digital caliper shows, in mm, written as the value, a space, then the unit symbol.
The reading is 46.74 mm
